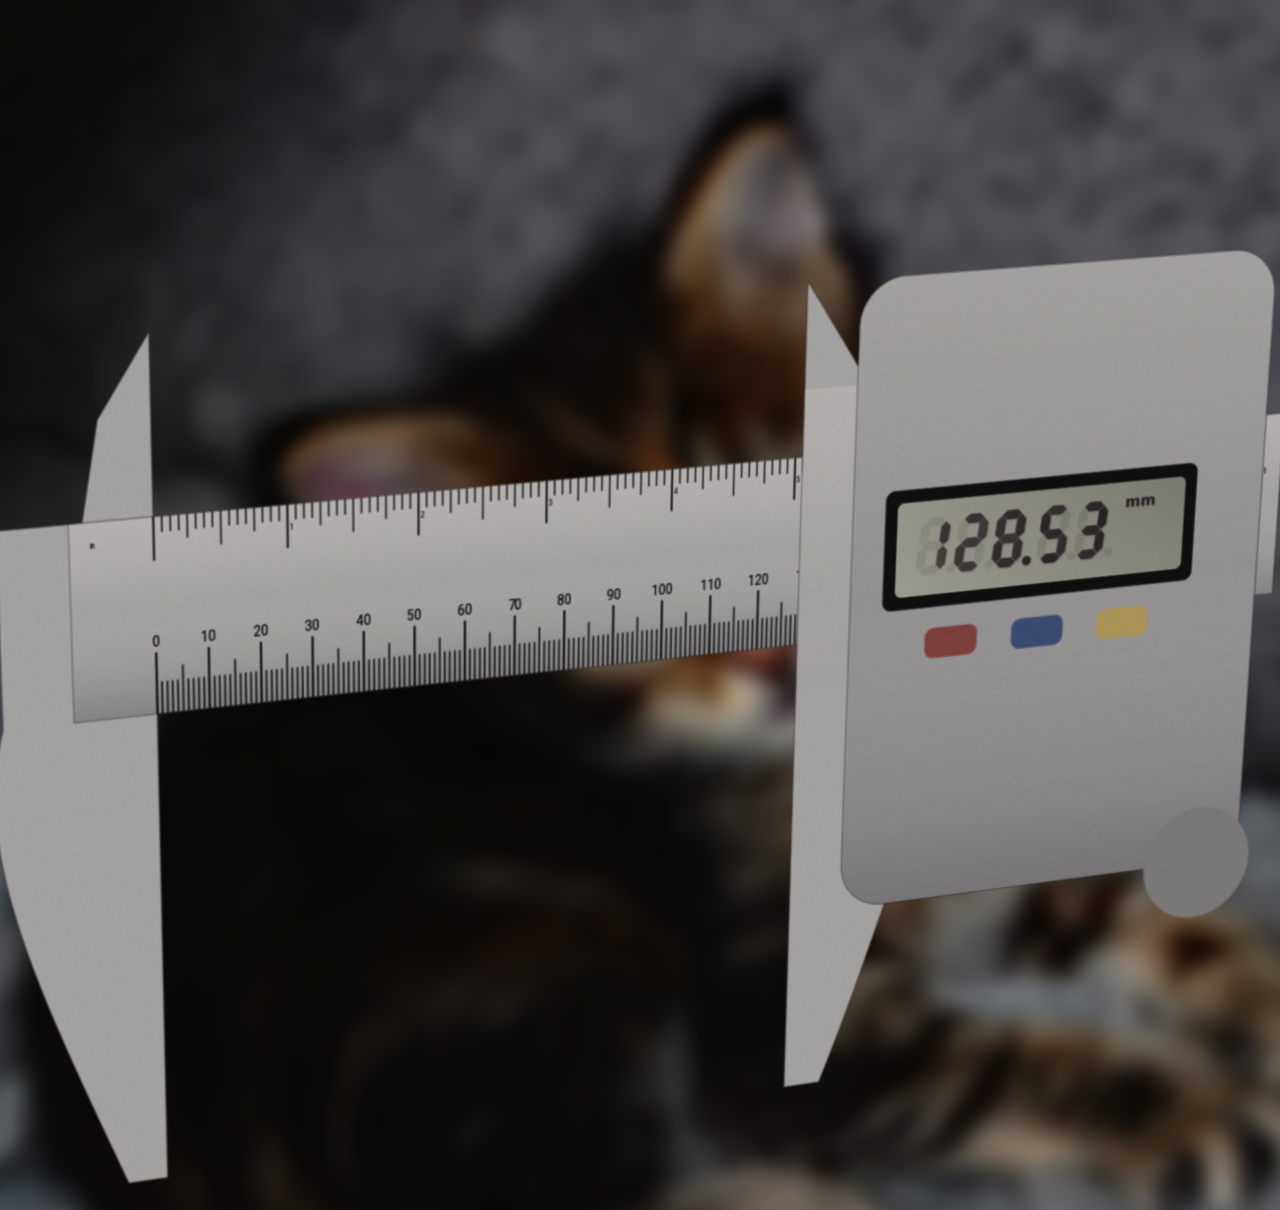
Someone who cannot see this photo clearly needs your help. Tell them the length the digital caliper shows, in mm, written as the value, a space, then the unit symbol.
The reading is 128.53 mm
